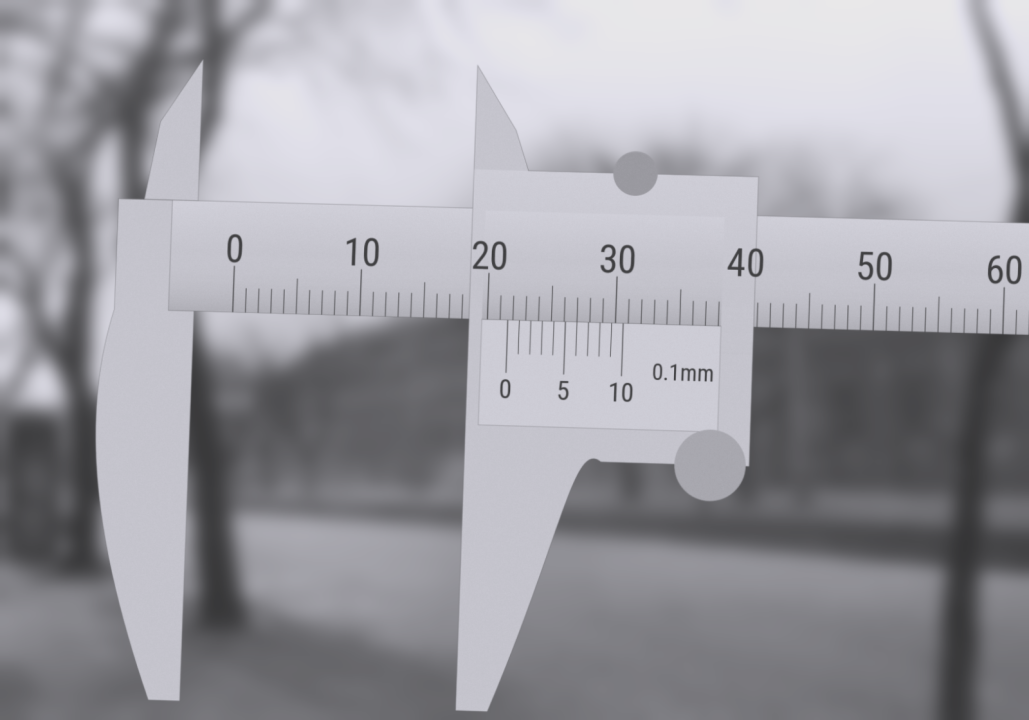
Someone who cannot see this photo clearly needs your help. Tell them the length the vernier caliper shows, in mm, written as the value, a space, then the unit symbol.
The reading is 21.6 mm
